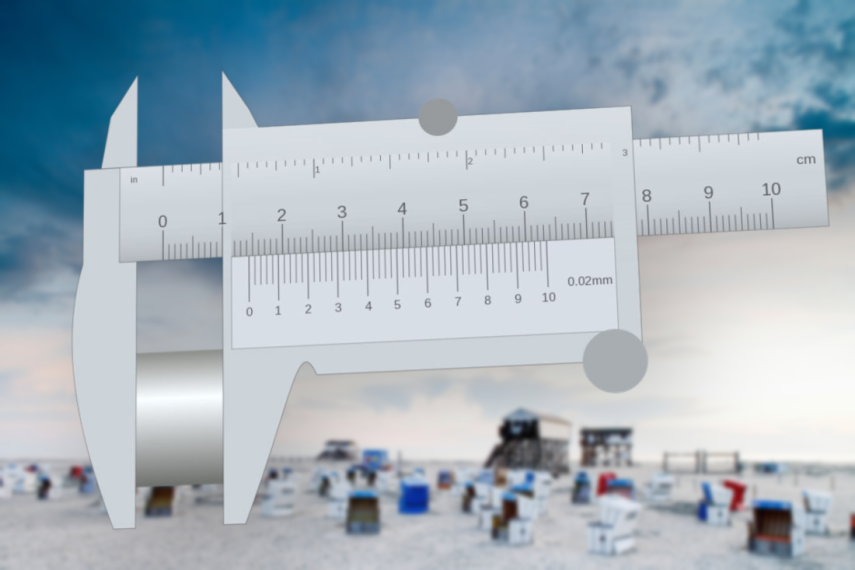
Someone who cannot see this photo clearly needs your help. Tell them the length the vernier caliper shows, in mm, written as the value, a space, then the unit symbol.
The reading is 14.4 mm
